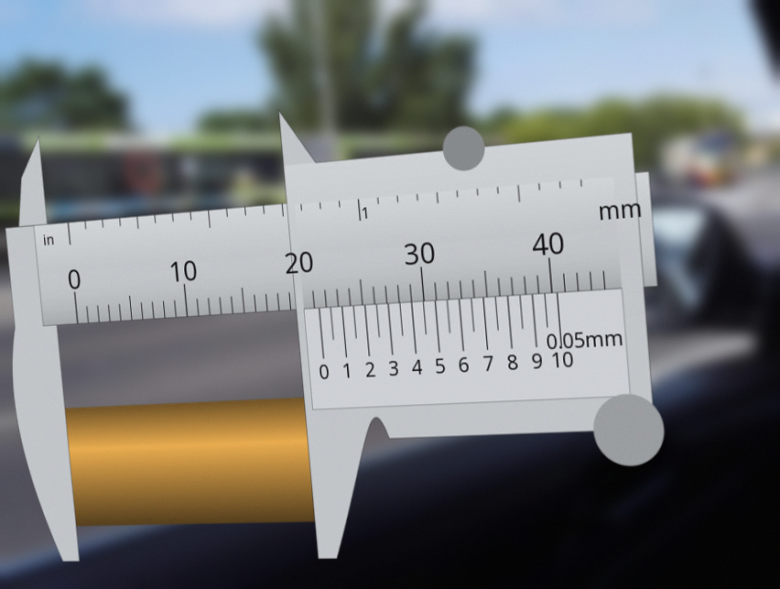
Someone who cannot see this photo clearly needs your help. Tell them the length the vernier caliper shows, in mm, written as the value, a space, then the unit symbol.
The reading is 21.4 mm
